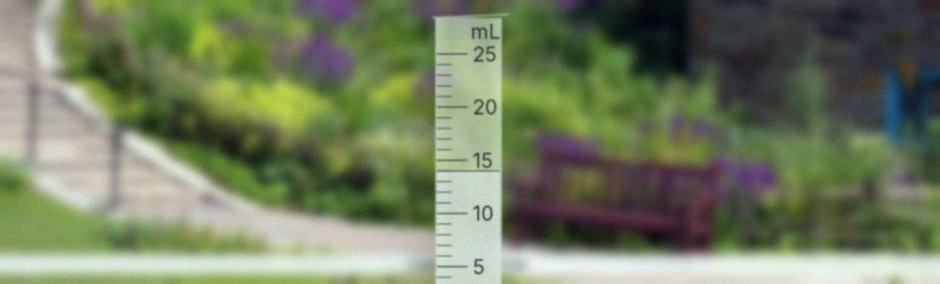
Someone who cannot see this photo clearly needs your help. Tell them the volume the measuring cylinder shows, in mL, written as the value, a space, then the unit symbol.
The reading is 14 mL
